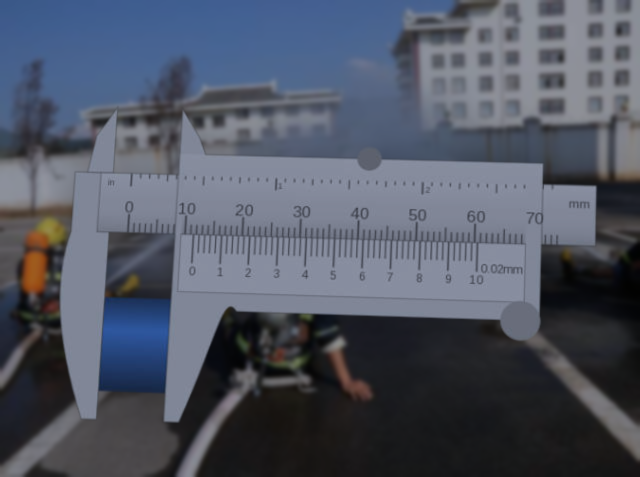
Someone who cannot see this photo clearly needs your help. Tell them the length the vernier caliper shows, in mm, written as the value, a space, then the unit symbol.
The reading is 11.5 mm
